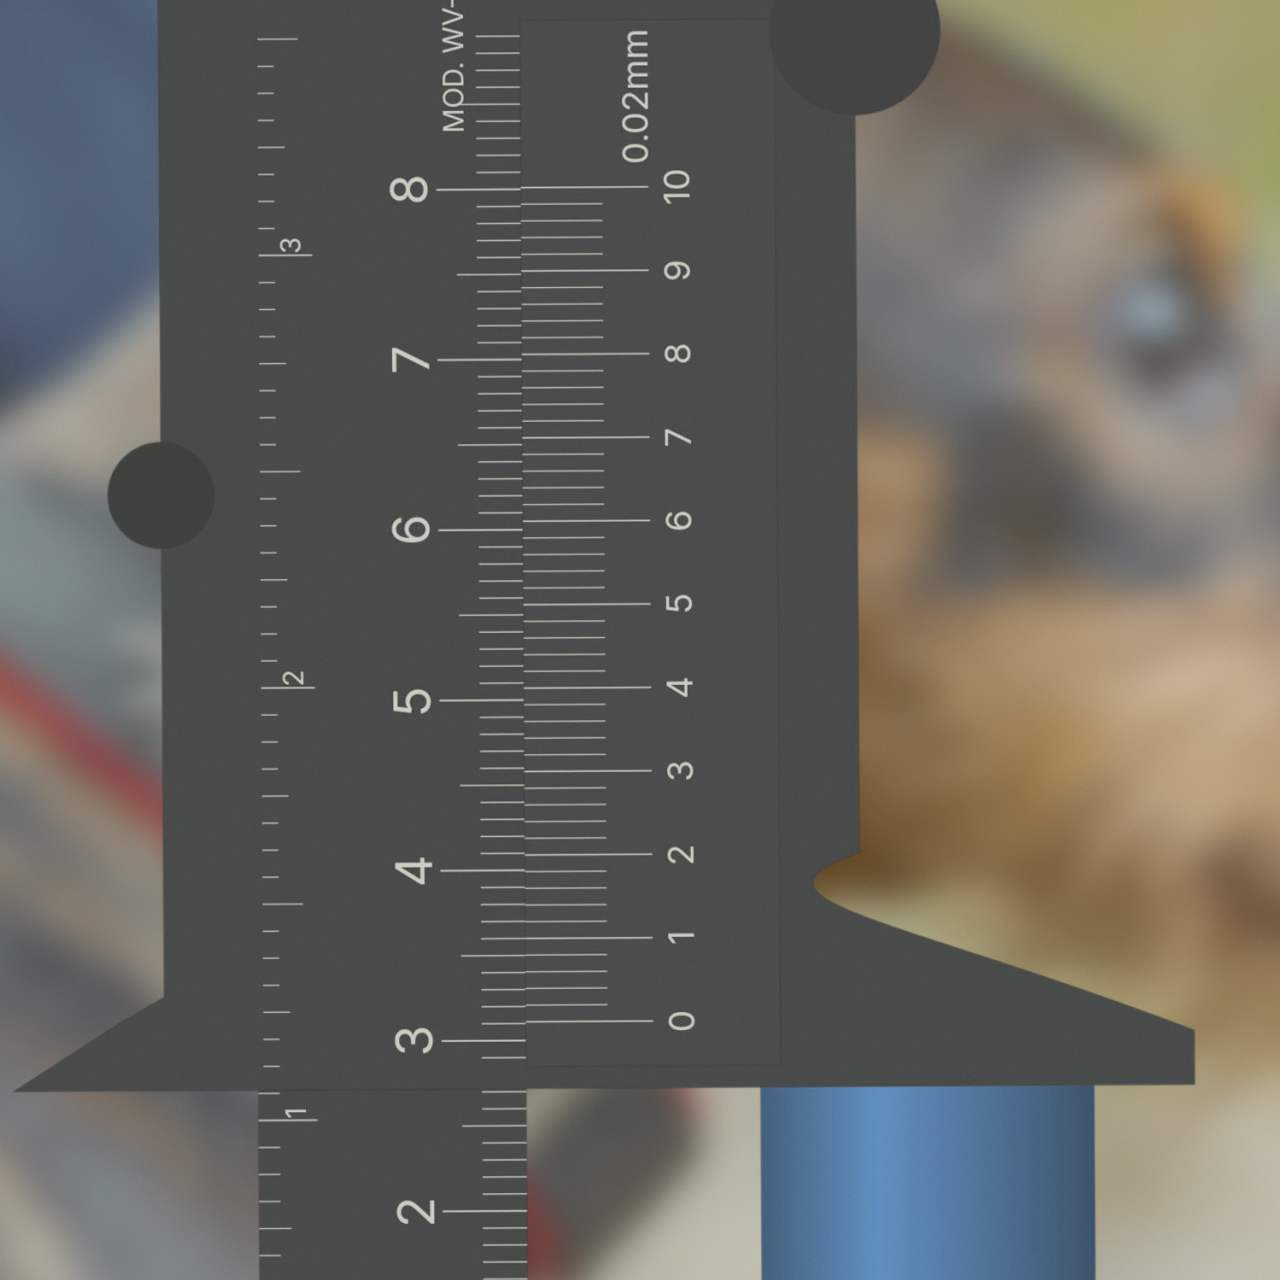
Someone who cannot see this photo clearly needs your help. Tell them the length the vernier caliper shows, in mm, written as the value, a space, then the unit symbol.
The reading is 31.1 mm
